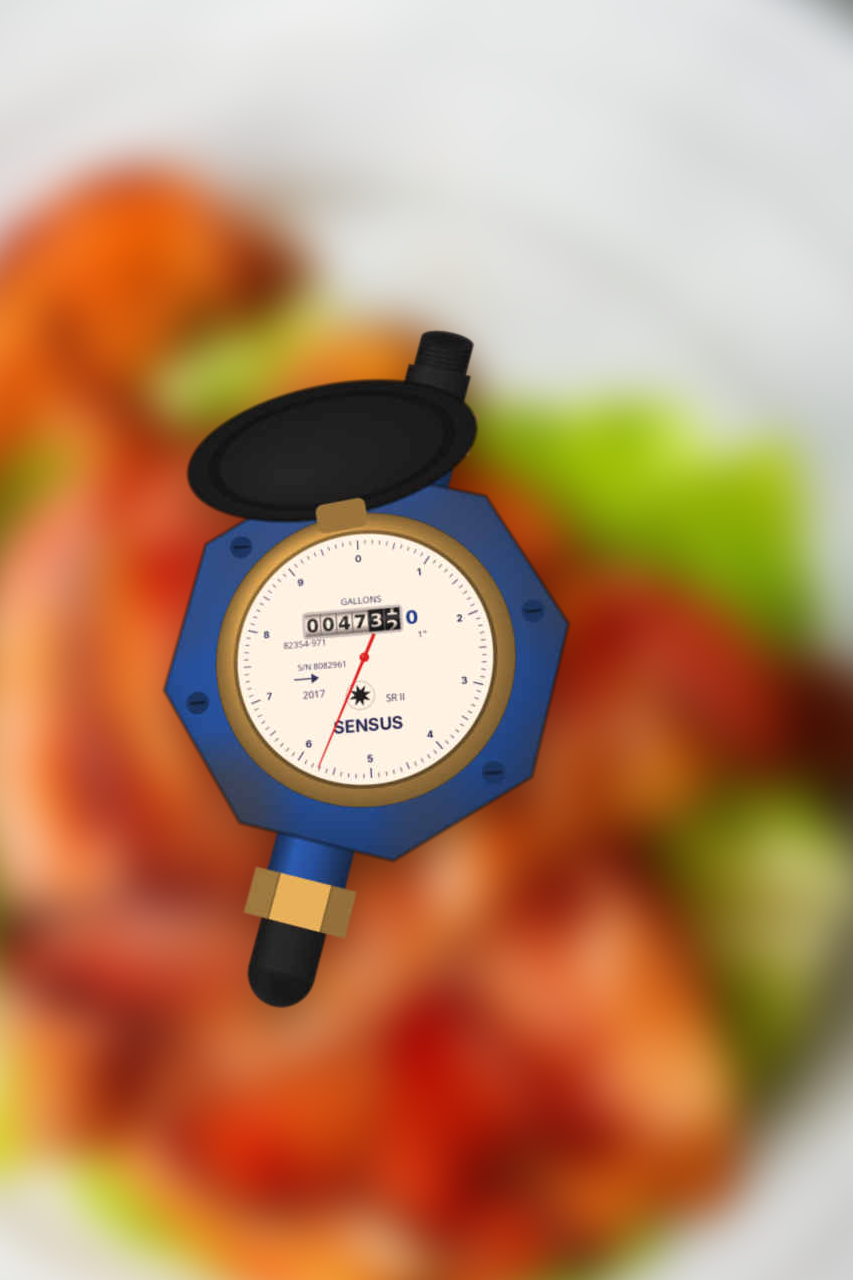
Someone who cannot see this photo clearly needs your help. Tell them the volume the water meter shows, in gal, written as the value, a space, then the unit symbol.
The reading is 47315.7 gal
